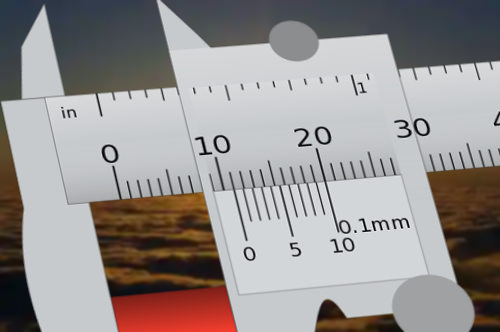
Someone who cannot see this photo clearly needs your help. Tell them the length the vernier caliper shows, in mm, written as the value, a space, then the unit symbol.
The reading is 11.0 mm
